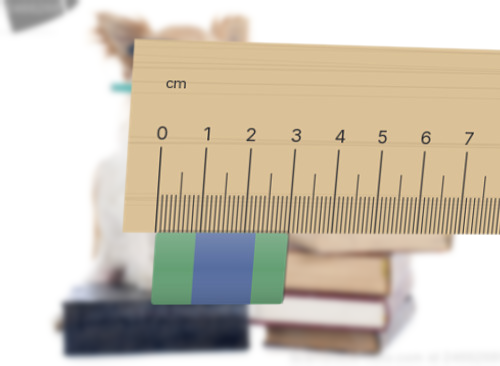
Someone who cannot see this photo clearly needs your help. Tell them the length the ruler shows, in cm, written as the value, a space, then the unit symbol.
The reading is 3 cm
